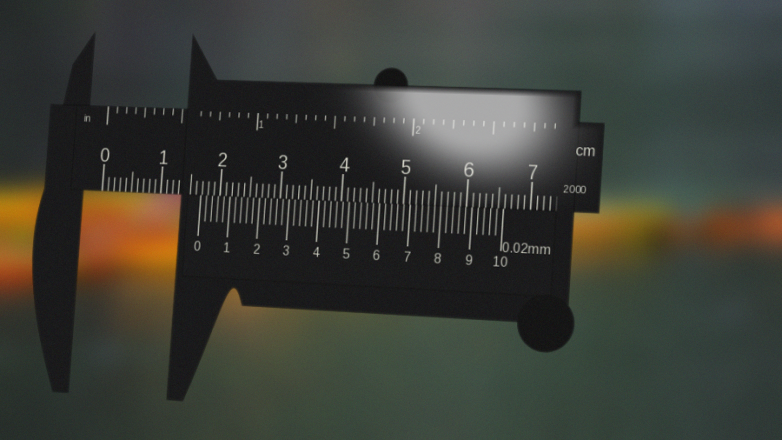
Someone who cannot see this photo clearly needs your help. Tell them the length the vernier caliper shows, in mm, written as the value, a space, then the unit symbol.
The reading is 16.8 mm
